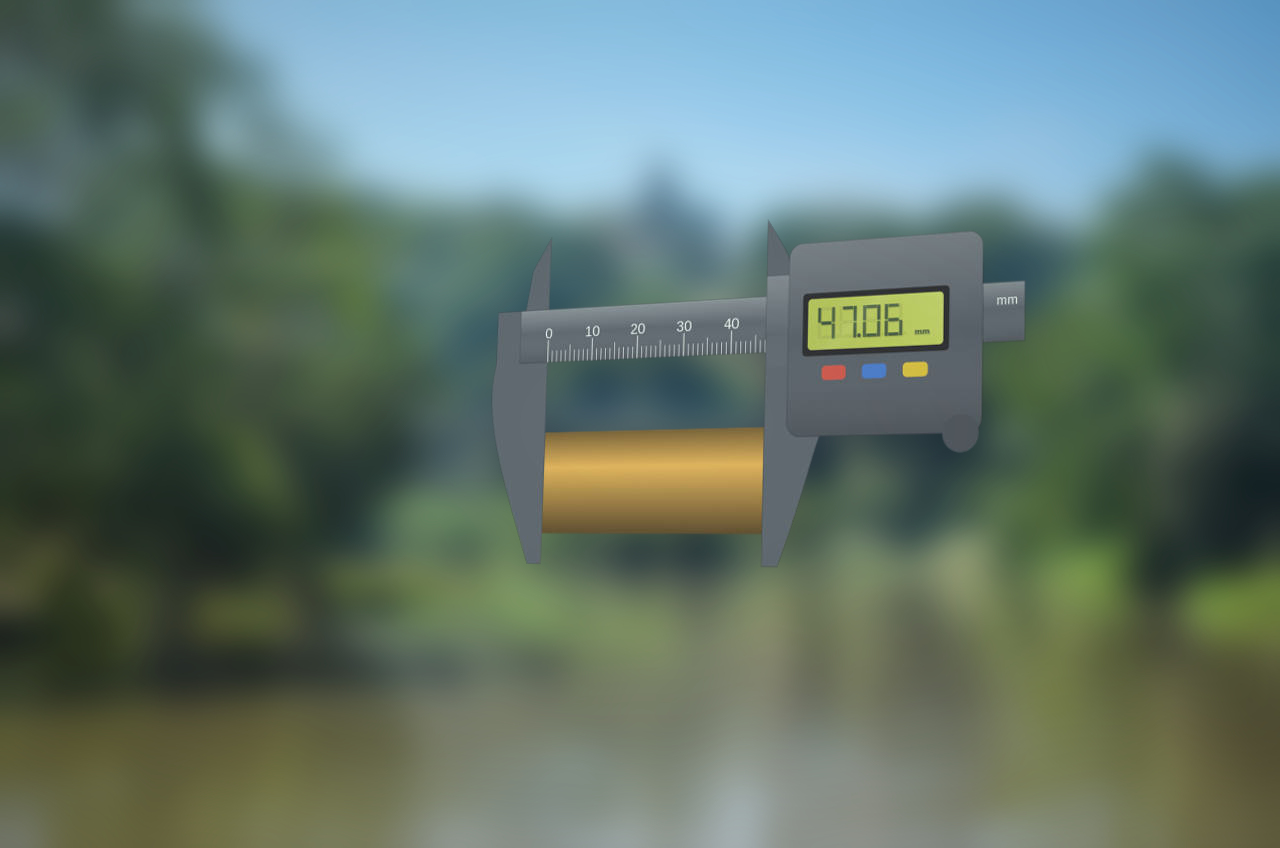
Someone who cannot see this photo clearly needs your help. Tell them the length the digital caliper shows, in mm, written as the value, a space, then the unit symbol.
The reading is 47.06 mm
